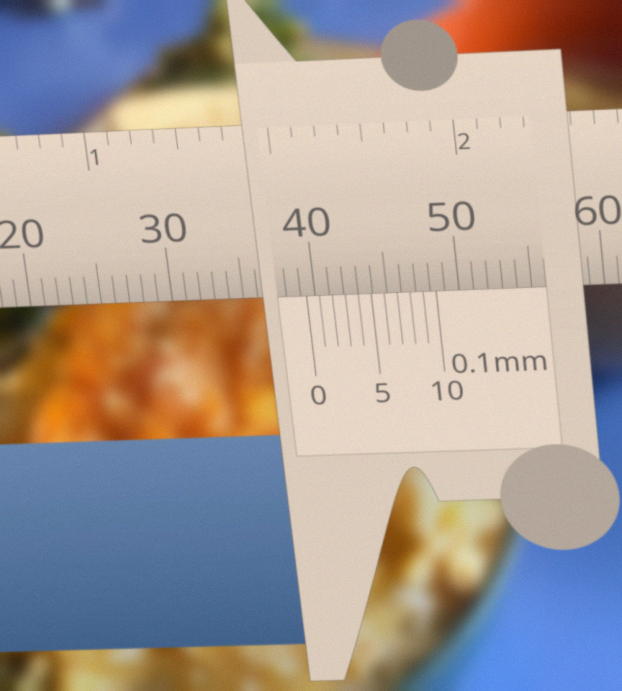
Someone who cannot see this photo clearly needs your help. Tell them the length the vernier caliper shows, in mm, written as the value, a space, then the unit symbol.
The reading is 39.4 mm
